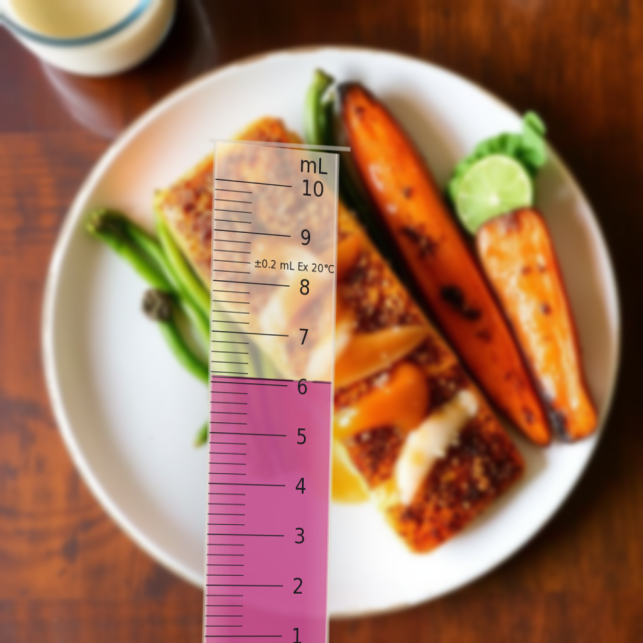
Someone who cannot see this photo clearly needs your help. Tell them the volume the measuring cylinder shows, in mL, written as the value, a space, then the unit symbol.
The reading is 6.1 mL
